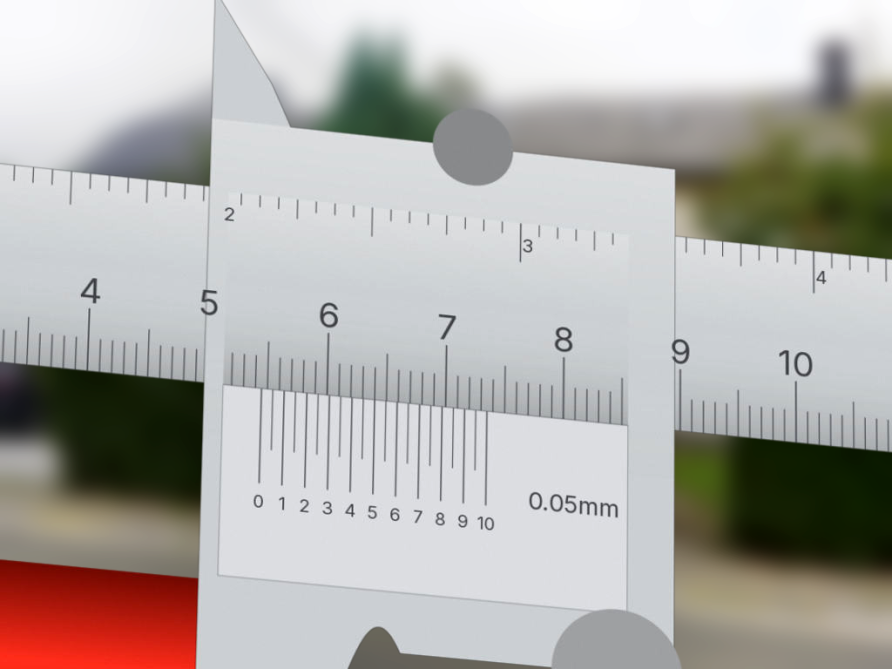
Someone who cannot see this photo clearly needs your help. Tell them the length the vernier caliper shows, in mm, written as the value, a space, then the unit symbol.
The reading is 54.5 mm
